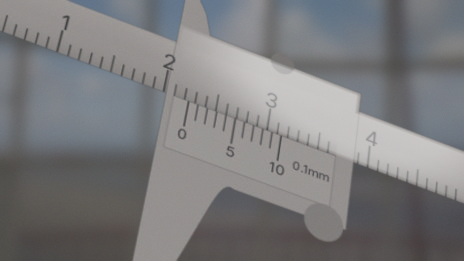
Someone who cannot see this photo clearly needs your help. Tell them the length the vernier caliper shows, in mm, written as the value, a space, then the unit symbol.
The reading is 22.4 mm
